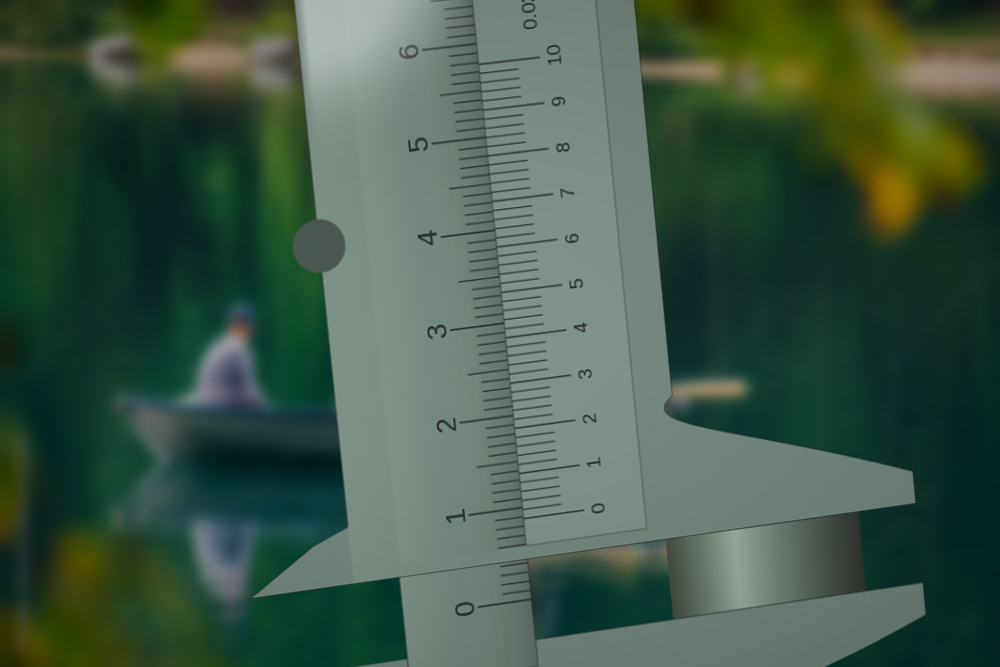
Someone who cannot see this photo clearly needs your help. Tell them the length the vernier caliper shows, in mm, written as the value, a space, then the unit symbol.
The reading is 8.8 mm
